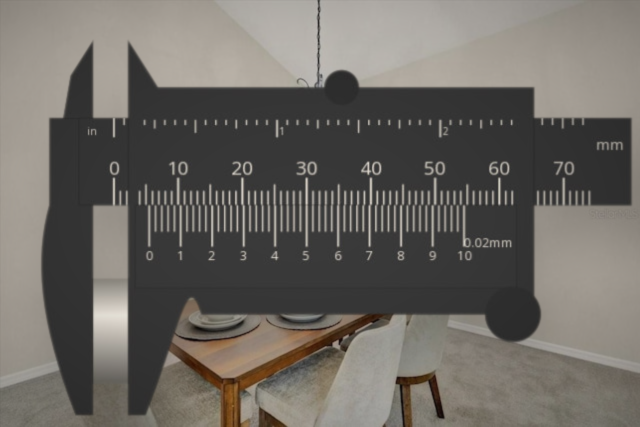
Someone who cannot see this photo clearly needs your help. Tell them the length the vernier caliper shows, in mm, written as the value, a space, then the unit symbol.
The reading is 5.5 mm
